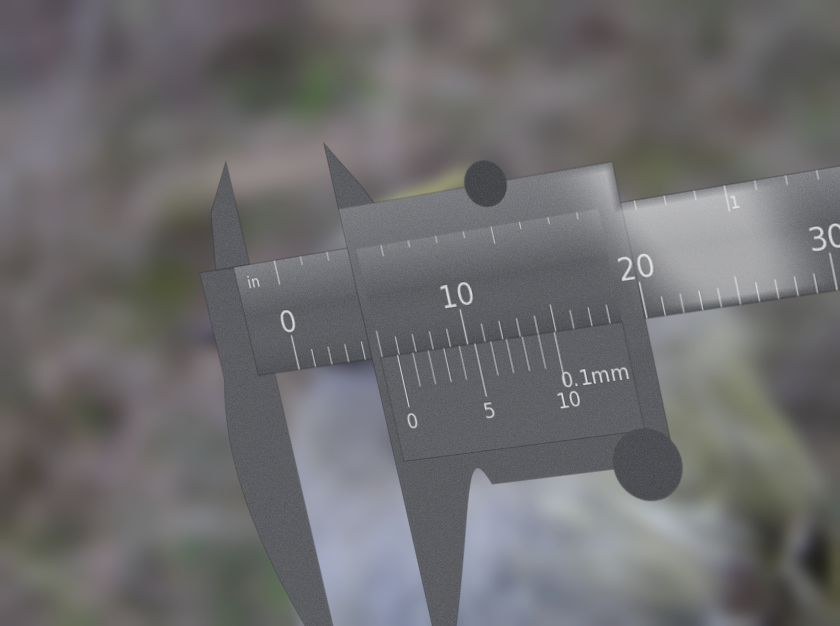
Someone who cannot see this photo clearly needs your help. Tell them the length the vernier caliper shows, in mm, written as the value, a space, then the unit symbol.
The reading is 5.9 mm
